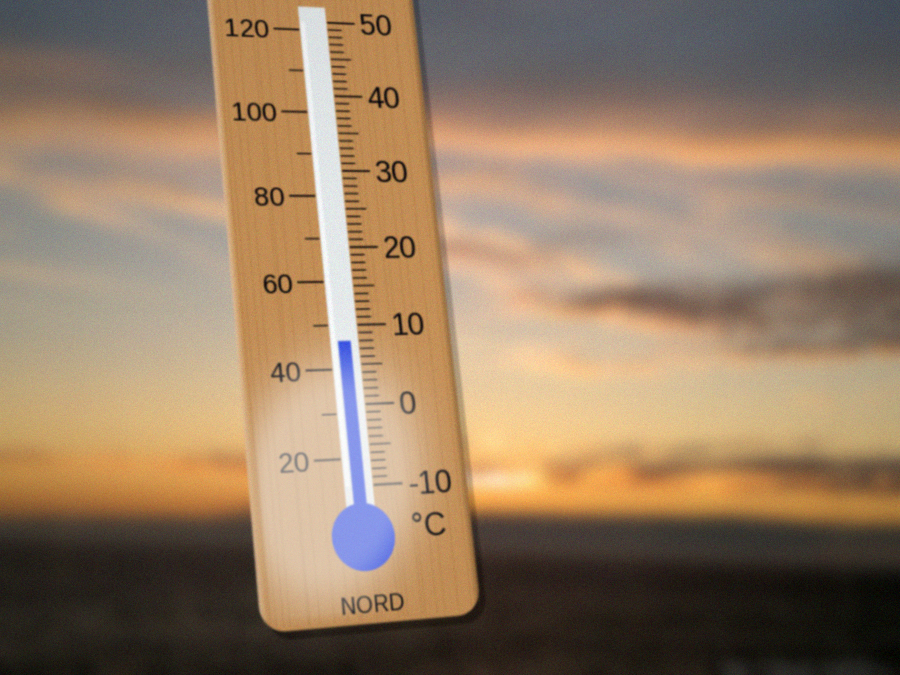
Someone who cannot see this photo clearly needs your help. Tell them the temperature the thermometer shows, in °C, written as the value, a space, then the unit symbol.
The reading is 8 °C
